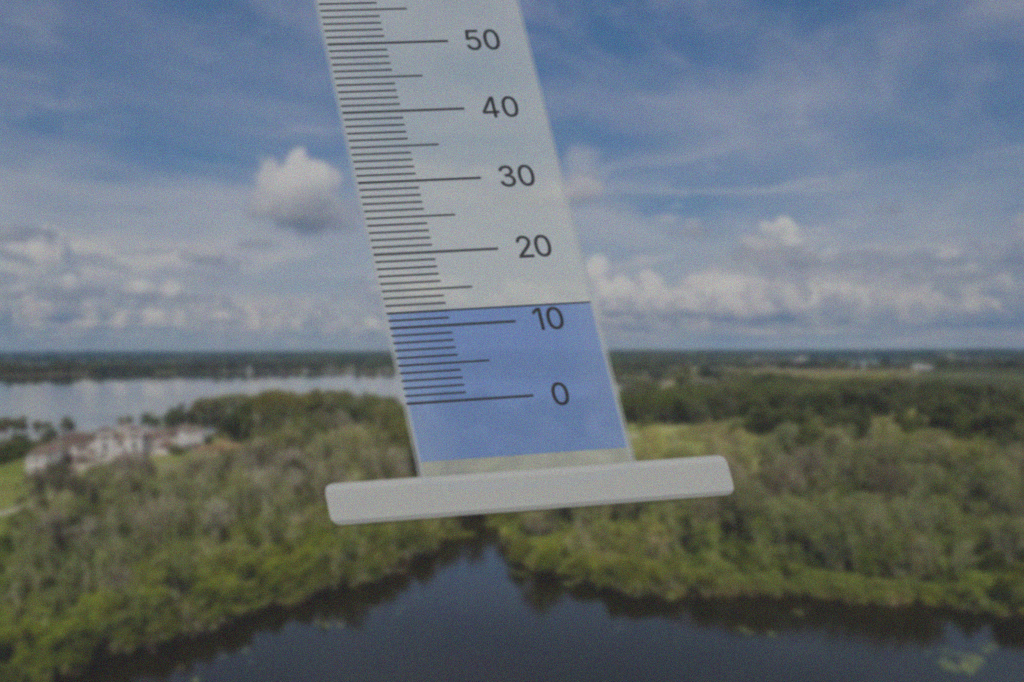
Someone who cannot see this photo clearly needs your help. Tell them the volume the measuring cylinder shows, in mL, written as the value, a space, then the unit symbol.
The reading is 12 mL
